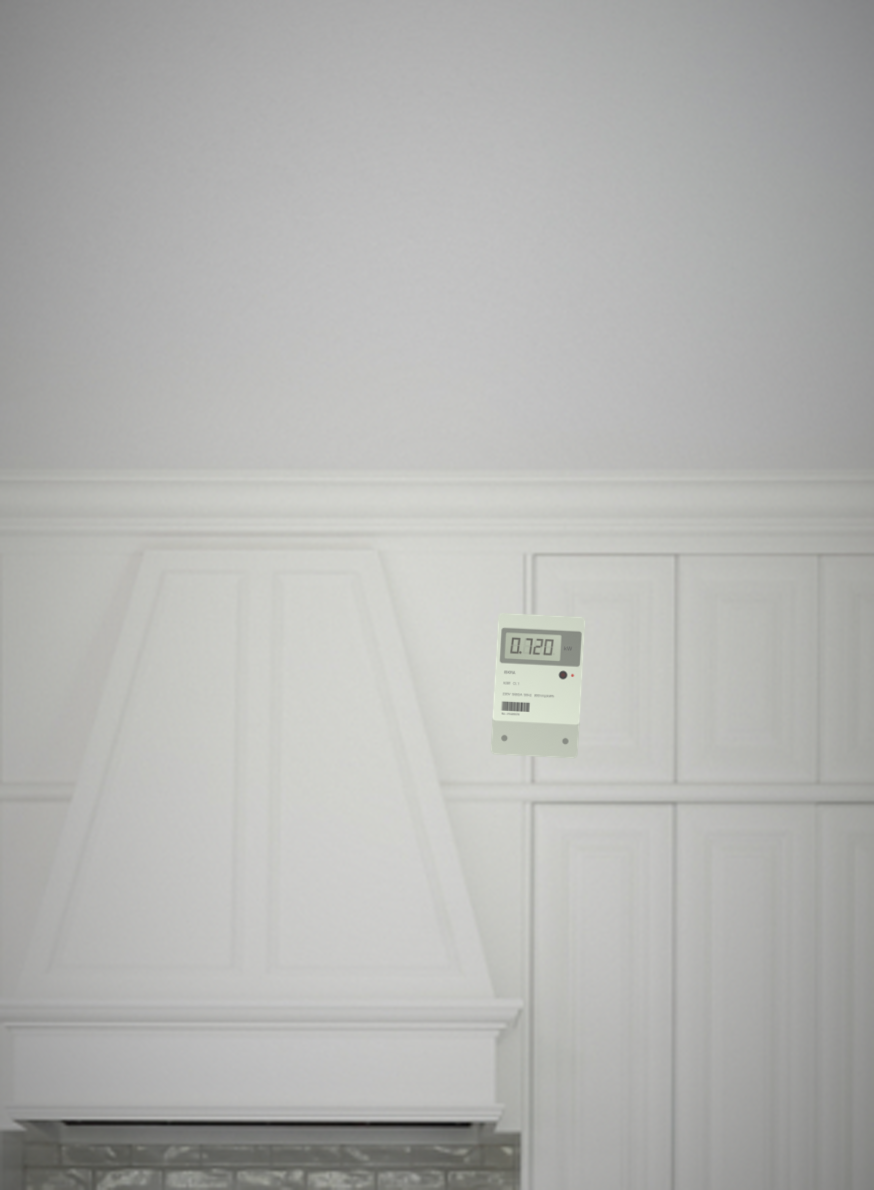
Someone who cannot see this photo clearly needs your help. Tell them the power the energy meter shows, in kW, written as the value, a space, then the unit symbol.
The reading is 0.720 kW
